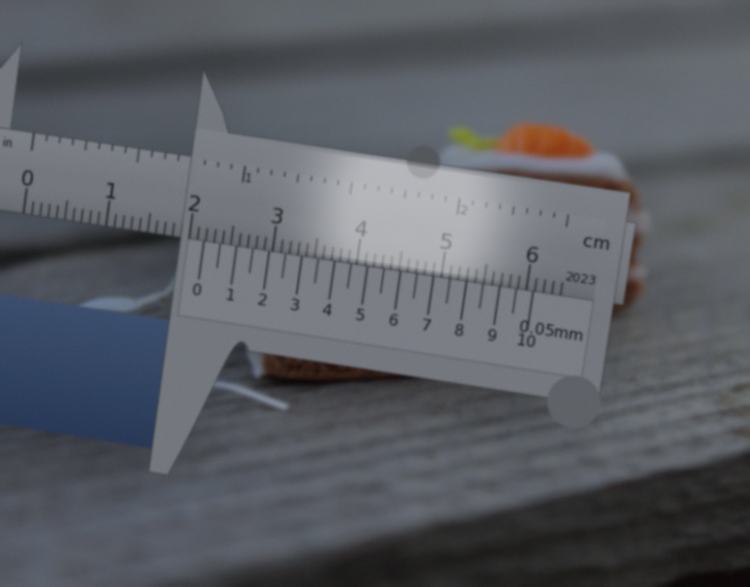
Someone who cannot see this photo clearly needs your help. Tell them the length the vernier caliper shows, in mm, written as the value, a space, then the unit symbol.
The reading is 21.8 mm
